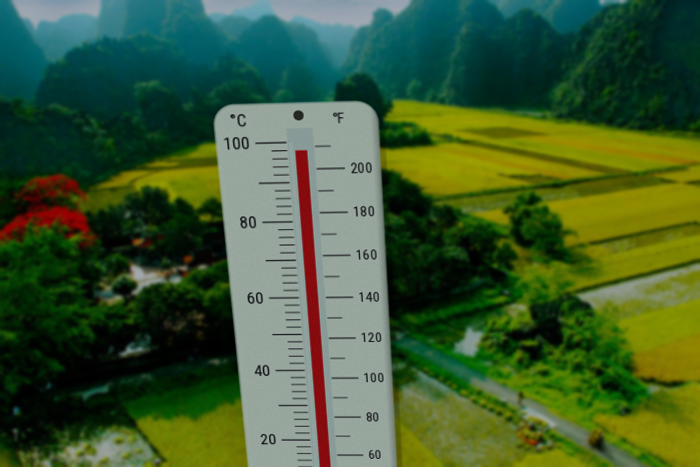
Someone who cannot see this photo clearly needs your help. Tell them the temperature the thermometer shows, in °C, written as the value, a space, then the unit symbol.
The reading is 98 °C
